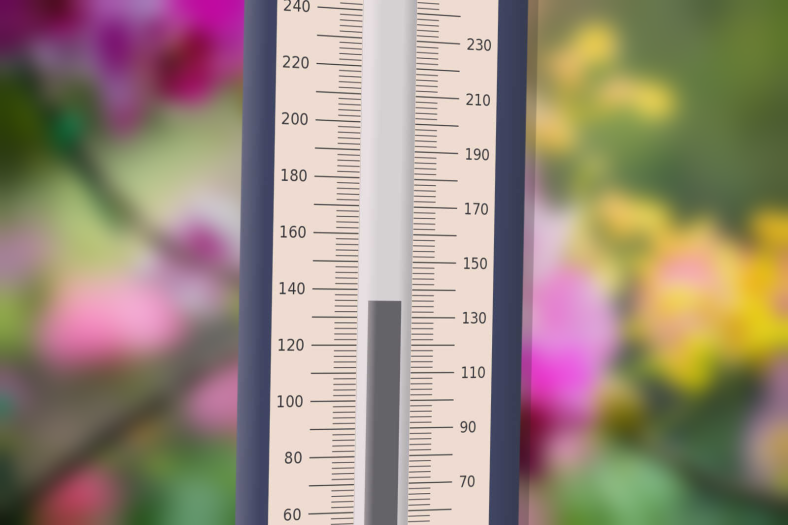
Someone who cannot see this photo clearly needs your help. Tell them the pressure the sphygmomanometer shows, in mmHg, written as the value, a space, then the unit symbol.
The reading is 136 mmHg
